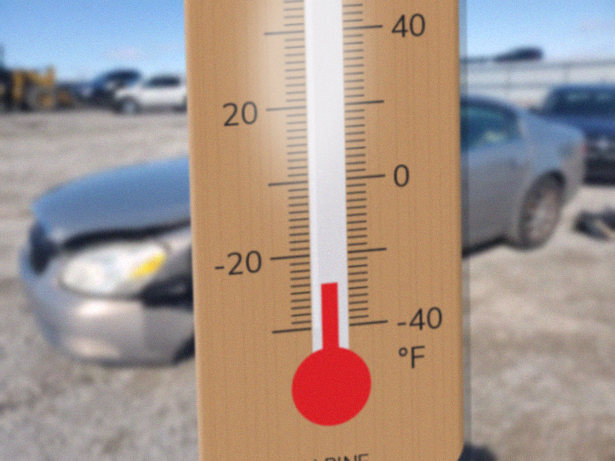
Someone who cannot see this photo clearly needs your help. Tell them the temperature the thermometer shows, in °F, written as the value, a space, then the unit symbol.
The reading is -28 °F
